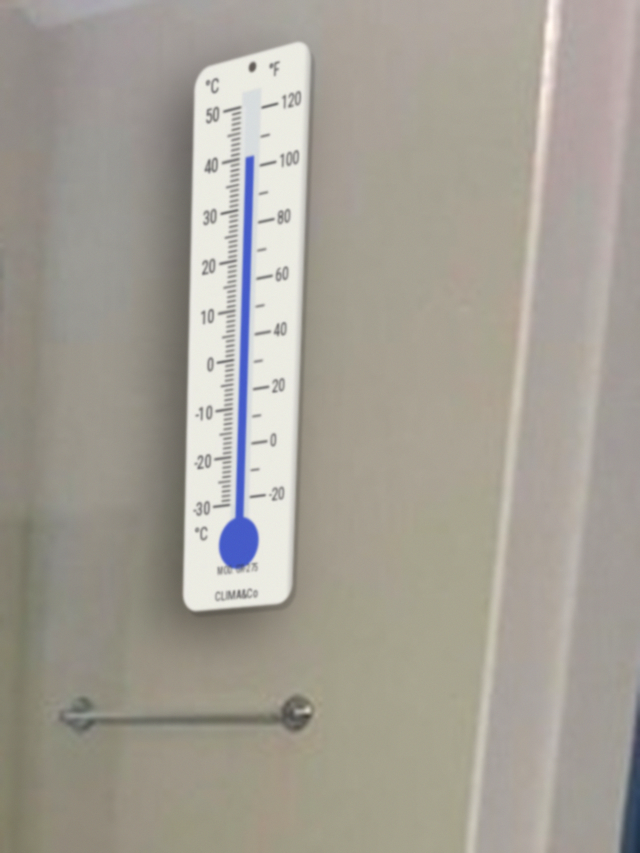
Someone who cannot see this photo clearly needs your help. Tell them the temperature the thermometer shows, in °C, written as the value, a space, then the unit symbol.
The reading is 40 °C
